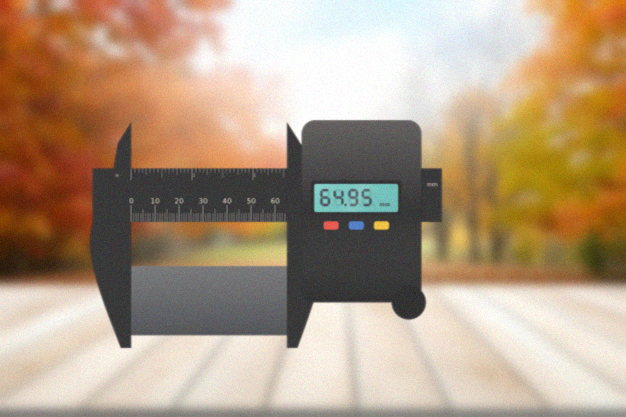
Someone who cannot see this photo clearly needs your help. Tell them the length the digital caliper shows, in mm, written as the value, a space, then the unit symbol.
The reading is 64.95 mm
